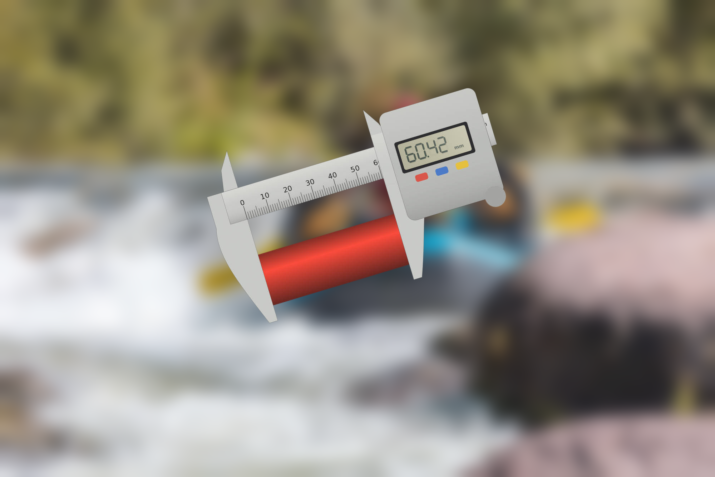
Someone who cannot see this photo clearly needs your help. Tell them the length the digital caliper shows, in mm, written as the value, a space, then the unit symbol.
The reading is 60.42 mm
